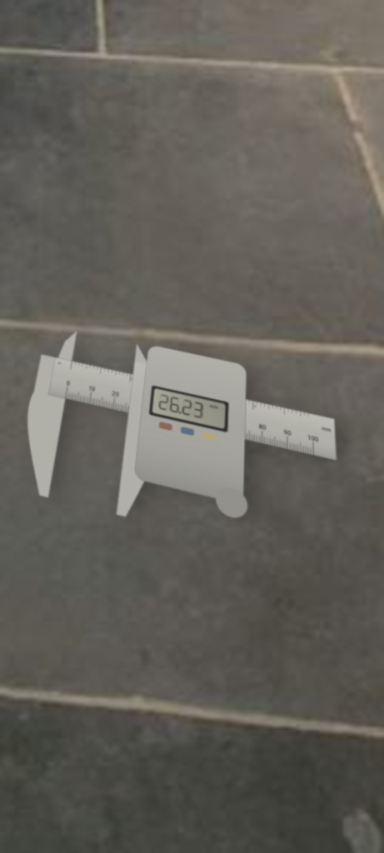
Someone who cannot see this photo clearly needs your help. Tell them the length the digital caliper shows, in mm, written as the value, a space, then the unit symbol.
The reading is 26.23 mm
